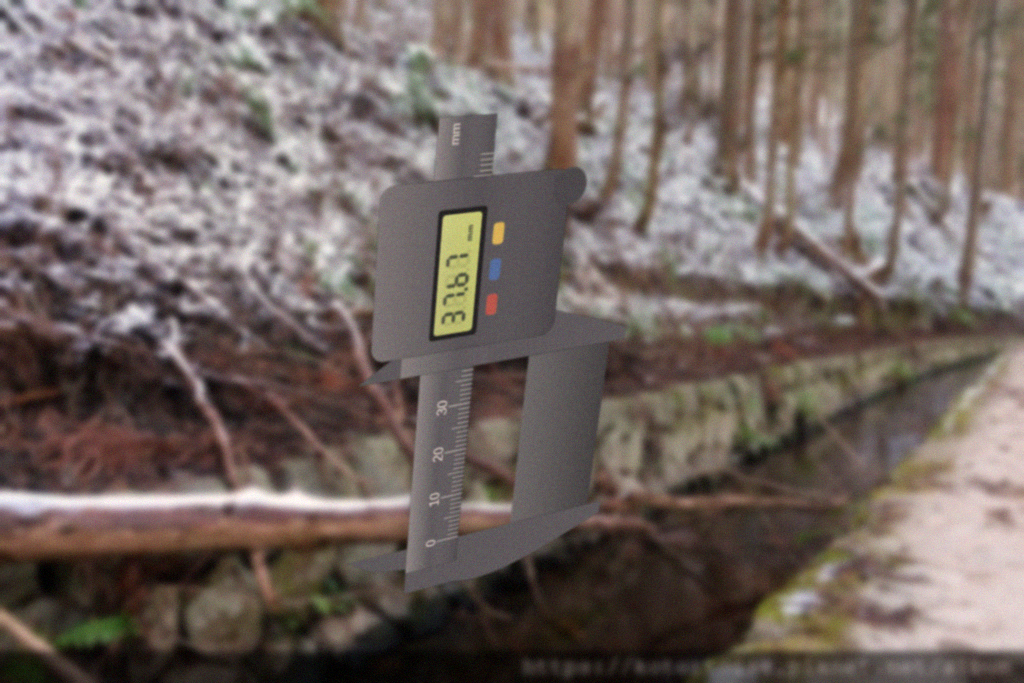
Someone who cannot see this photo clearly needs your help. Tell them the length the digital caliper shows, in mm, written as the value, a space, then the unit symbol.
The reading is 37.67 mm
